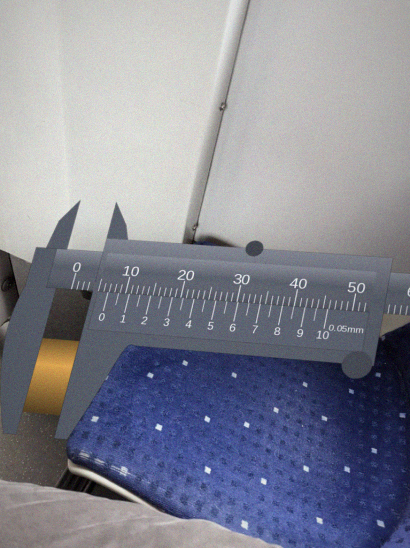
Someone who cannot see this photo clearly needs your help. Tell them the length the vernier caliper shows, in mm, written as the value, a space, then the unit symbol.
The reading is 6.8 mm
